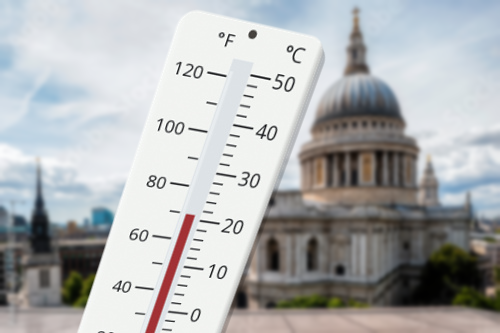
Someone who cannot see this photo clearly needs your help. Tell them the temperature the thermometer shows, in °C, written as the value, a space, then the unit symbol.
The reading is 21 °C
